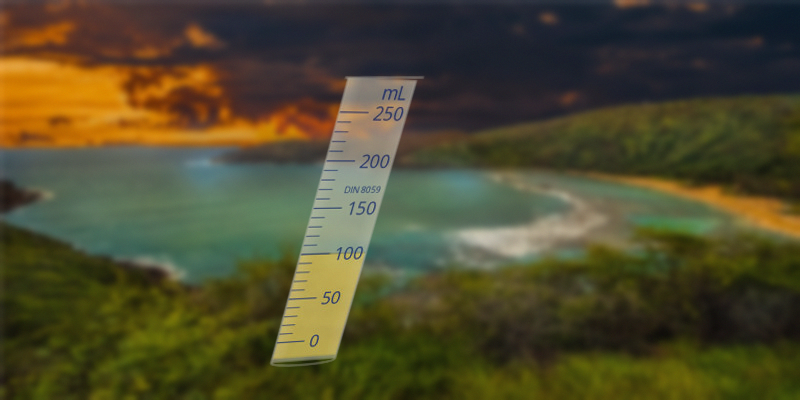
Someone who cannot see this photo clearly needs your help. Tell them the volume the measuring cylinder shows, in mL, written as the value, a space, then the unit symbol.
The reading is 100 mL
